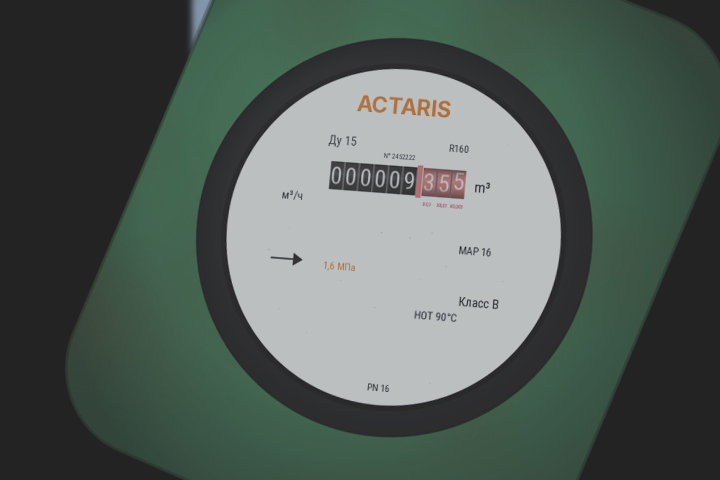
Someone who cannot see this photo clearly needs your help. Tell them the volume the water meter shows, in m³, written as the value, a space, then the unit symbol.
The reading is 9.355 m³
